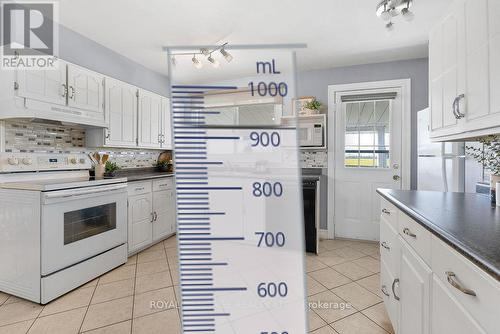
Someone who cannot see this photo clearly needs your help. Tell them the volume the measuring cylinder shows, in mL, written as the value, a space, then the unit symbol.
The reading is 920 mL
